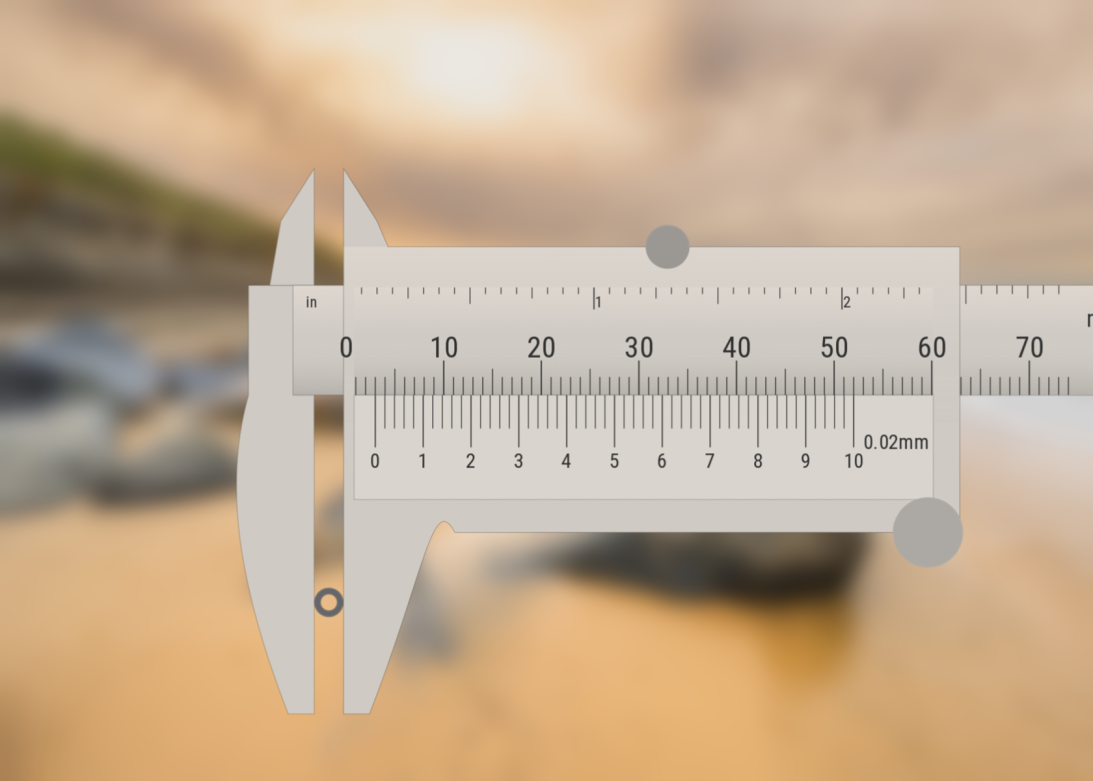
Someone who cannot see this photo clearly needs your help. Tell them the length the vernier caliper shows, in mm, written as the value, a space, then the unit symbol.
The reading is 3.0 mm
